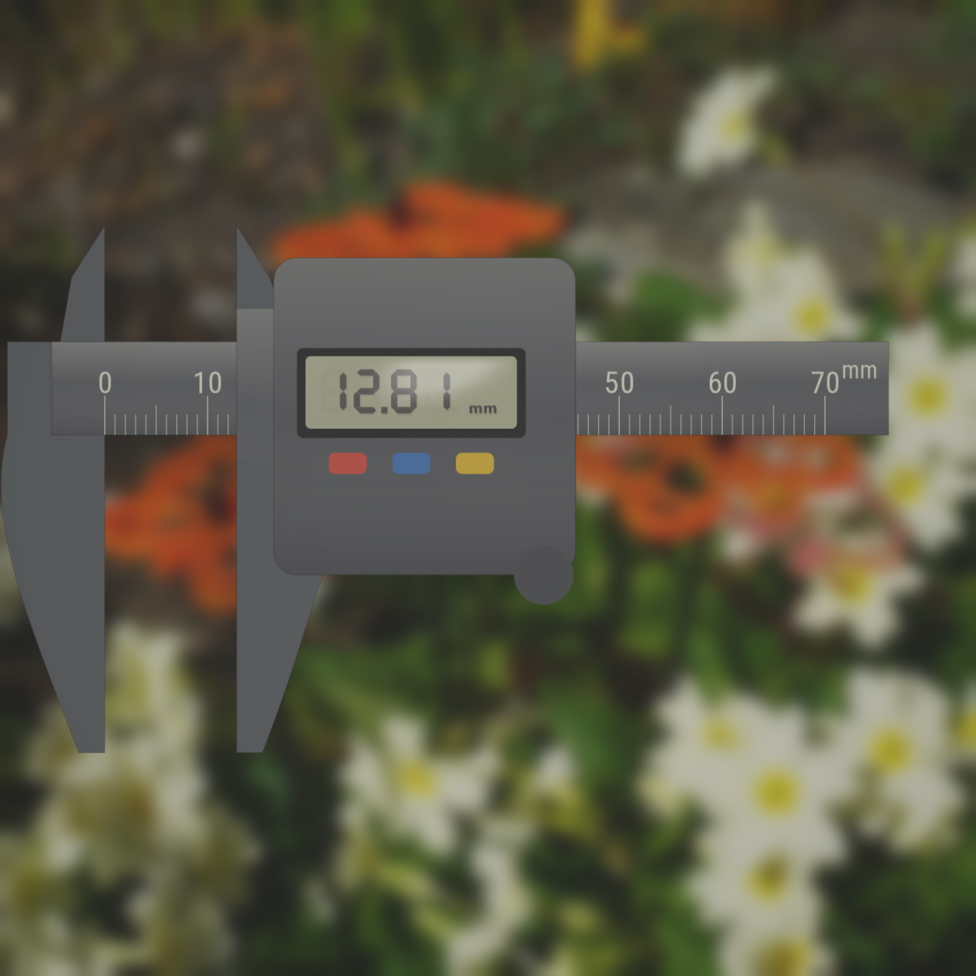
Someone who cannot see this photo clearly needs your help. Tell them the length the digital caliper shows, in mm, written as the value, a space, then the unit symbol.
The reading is 12.81 mm
